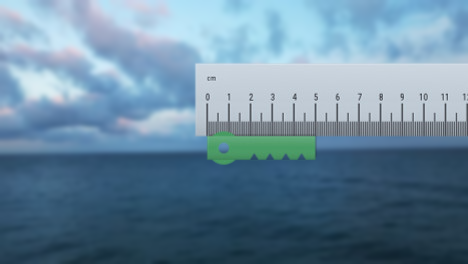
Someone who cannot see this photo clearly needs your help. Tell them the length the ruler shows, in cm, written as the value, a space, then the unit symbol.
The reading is 5 cm
